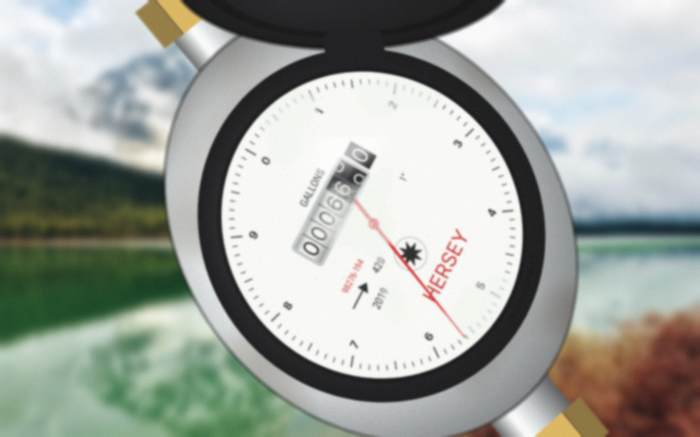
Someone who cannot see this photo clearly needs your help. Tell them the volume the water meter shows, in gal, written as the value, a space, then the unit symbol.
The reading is 6685.6 gal
